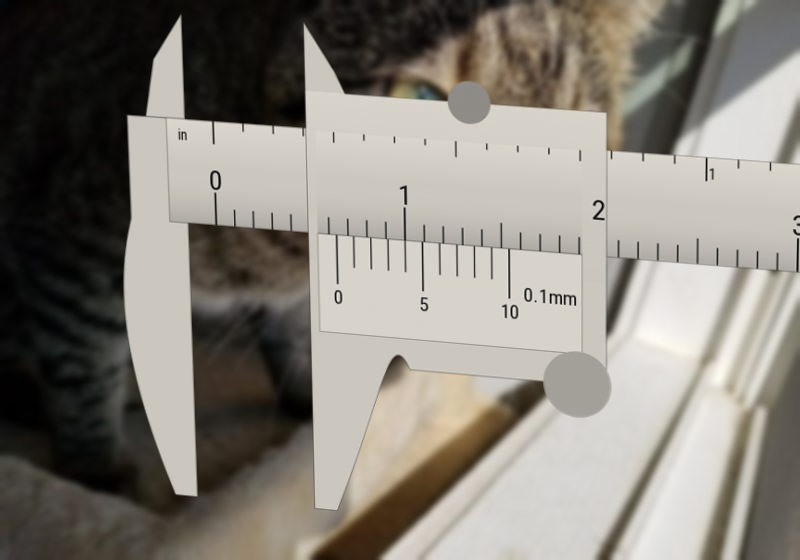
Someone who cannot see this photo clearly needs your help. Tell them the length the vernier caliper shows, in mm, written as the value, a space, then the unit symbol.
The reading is 6.4 mm
